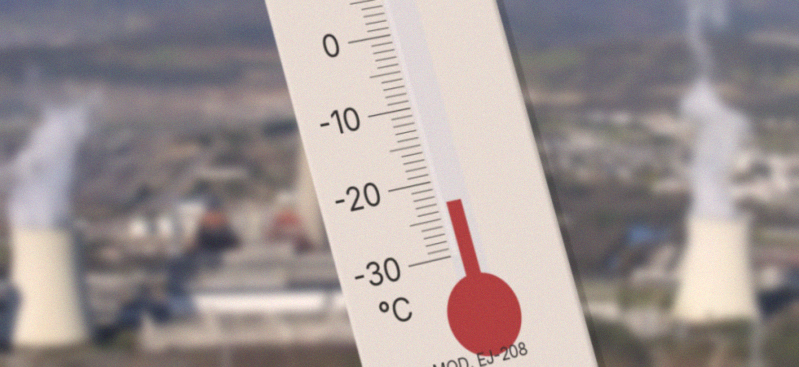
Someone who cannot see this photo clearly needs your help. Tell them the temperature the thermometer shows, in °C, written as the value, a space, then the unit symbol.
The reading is -23 °C
